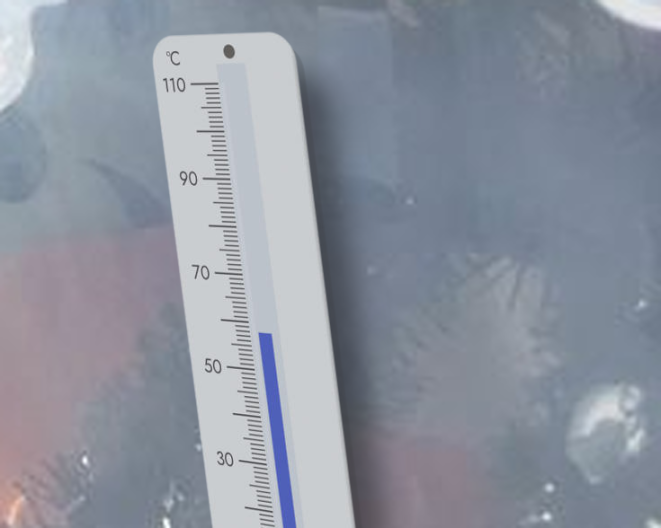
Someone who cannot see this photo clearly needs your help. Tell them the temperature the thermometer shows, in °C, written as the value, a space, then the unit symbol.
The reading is 58 °C
